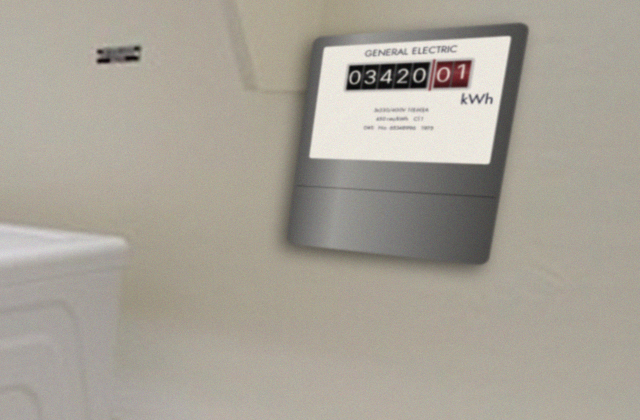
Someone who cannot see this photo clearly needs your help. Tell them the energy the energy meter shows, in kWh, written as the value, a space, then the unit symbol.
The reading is 3420.01 kWh
